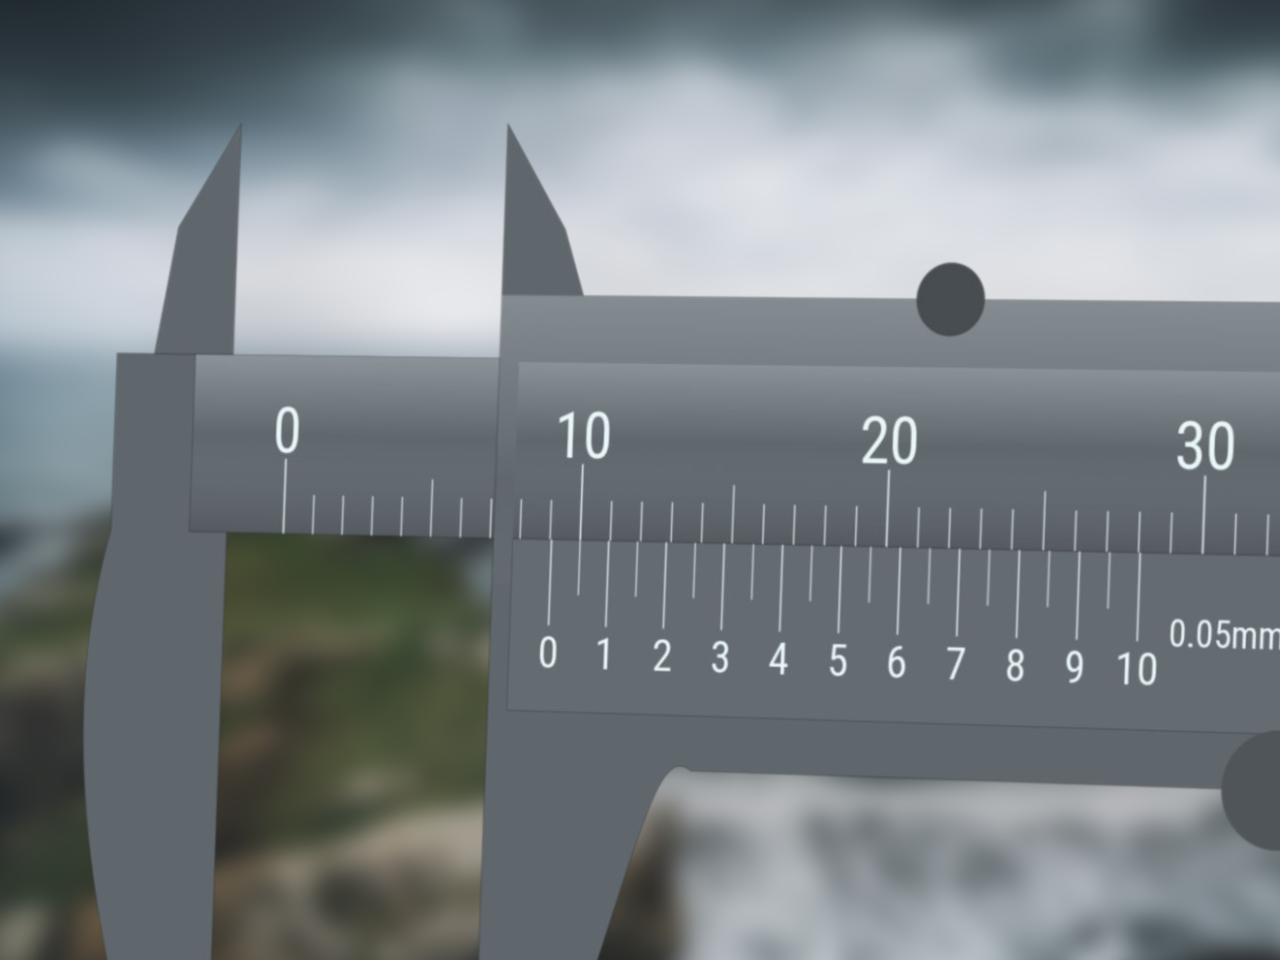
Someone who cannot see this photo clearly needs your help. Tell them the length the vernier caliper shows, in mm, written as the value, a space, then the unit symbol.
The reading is 9.05 mm
